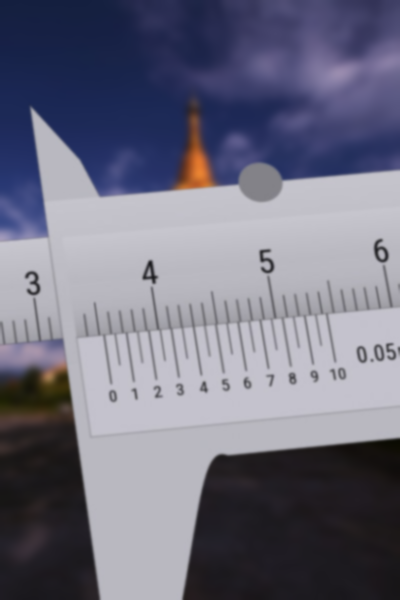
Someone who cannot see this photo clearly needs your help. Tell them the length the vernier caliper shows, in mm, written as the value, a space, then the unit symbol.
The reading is 35.4 mm
